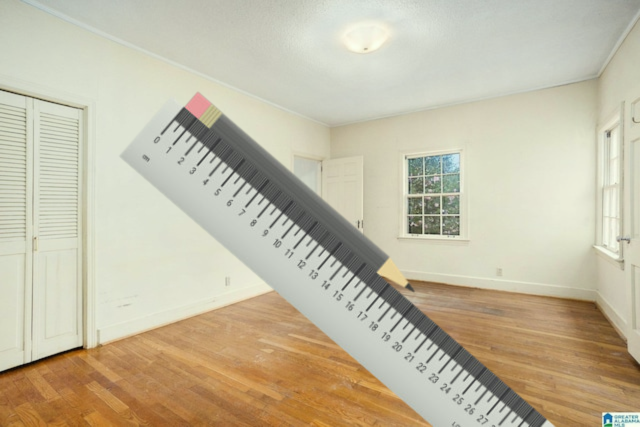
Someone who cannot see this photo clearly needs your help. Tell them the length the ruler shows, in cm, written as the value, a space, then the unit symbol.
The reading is 18.5 cm
